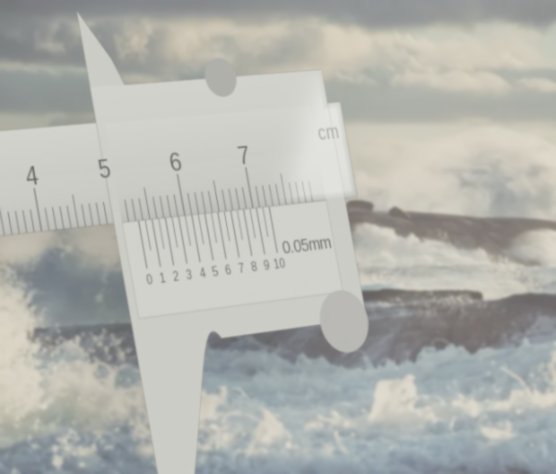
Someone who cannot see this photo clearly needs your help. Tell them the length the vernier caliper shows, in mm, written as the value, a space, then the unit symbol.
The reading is 53.4 mm
